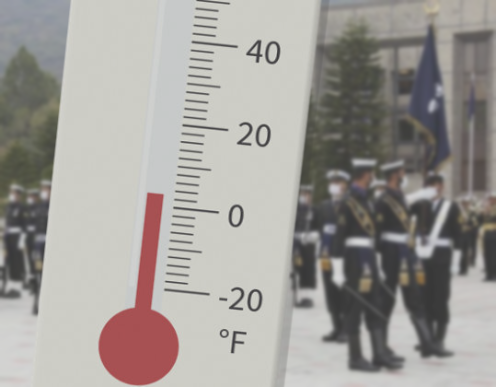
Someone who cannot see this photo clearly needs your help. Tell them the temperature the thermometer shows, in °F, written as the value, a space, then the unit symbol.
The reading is 3 °F
